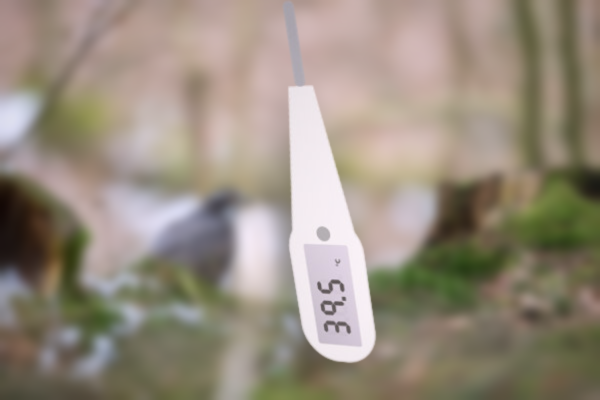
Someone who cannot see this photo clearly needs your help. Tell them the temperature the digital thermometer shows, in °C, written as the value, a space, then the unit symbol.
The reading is 39.5 °C
